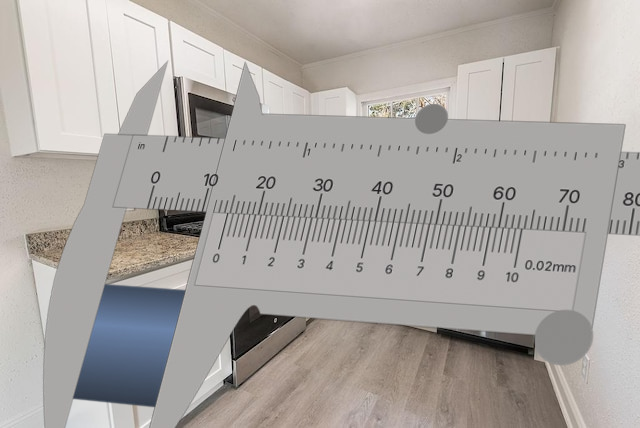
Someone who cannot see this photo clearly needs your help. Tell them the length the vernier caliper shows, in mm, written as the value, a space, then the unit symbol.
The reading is 14.6 mm
